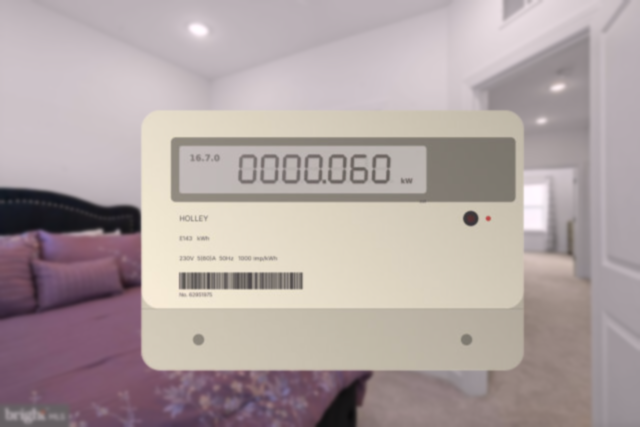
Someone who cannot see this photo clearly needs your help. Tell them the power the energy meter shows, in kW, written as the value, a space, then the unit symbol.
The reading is 0.060 kW
